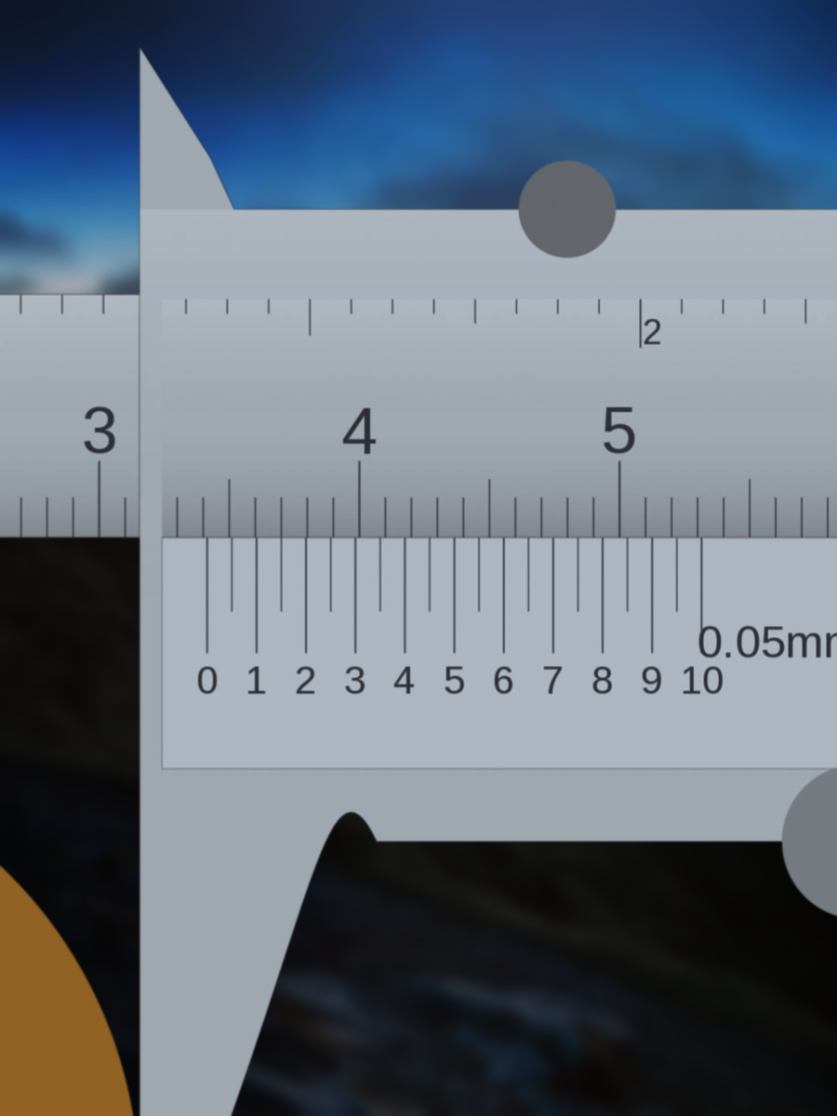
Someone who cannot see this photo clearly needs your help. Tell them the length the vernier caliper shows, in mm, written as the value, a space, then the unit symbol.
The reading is 34.15 mm
